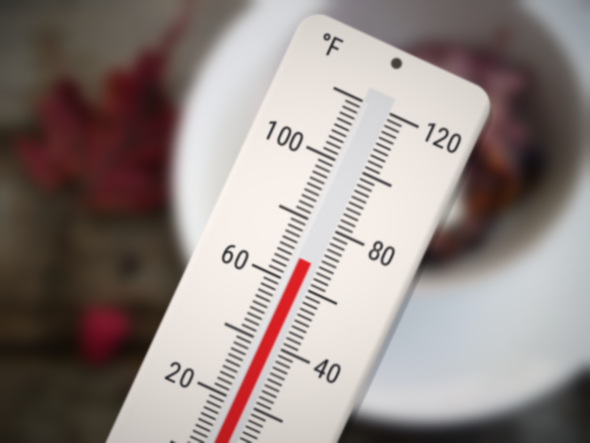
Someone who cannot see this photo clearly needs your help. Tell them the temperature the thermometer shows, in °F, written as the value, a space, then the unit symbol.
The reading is 68 °F
